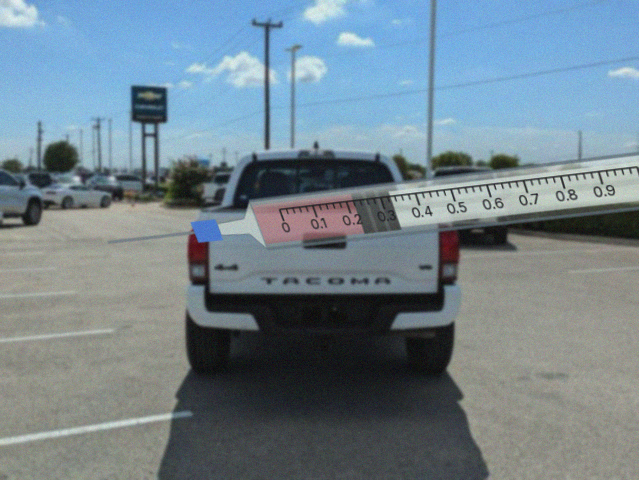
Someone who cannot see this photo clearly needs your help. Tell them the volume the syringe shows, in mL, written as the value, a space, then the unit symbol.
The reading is 0.22 mL
